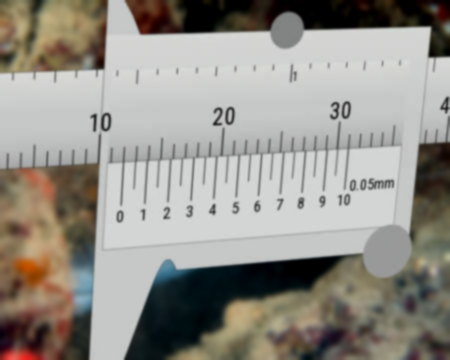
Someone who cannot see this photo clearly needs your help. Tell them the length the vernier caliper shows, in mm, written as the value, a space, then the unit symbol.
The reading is 12.0 mm
